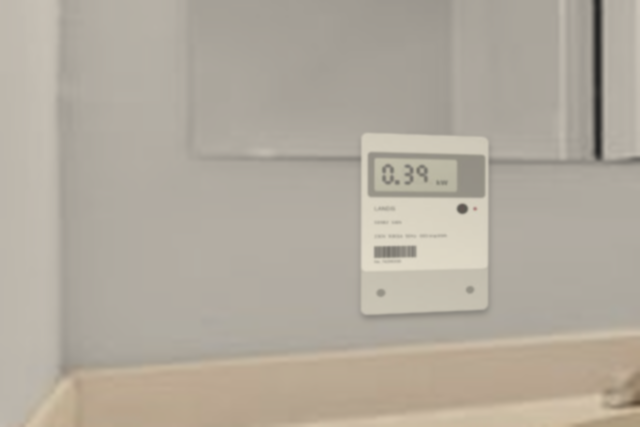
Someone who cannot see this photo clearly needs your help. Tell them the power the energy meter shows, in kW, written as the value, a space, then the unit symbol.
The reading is 0.39 kW
